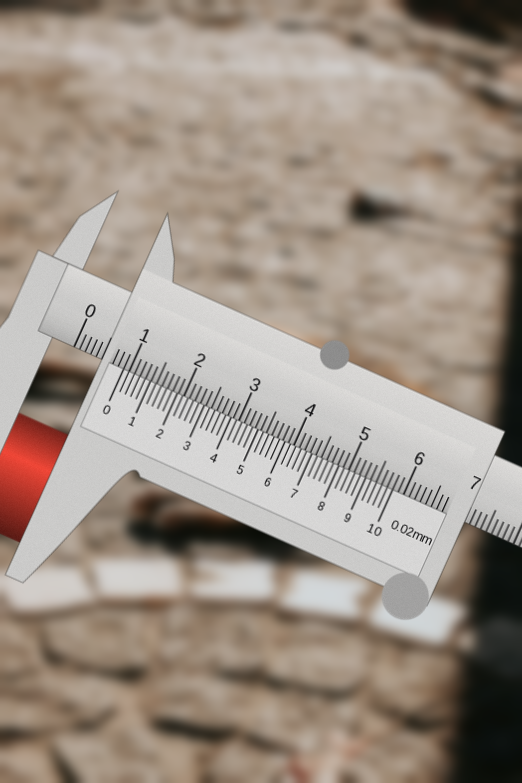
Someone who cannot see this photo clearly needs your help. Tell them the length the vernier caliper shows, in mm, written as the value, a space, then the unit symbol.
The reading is 9.0 mm
